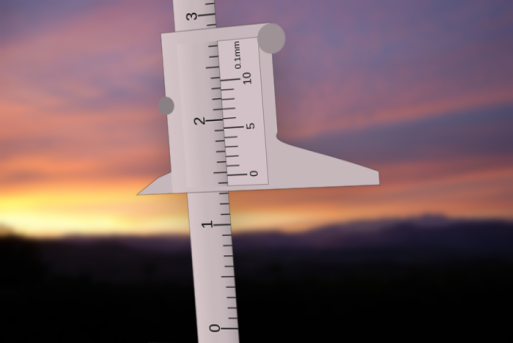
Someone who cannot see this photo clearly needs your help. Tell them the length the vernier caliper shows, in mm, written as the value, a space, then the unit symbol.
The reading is 14.7 mm
